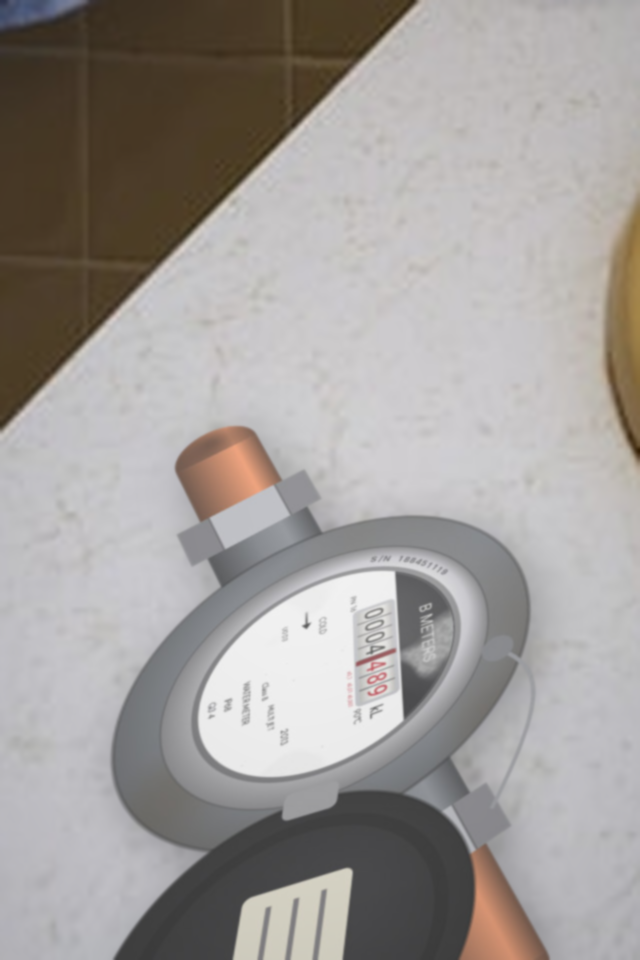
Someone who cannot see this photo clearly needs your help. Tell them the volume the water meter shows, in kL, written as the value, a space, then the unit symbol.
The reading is 4.489 kL
